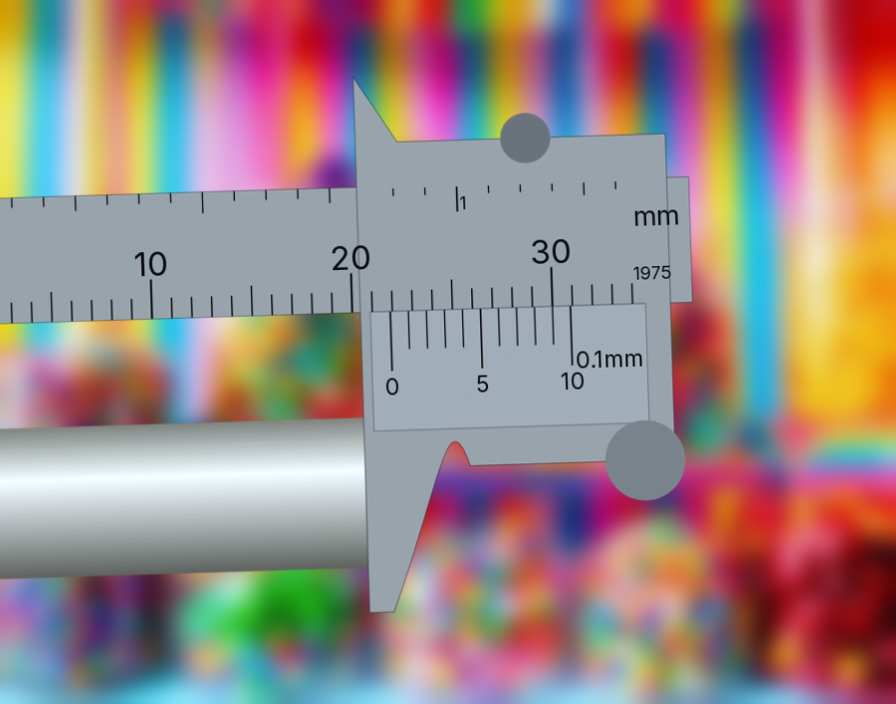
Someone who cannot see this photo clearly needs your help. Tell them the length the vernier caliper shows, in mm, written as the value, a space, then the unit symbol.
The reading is 21.9 mm
